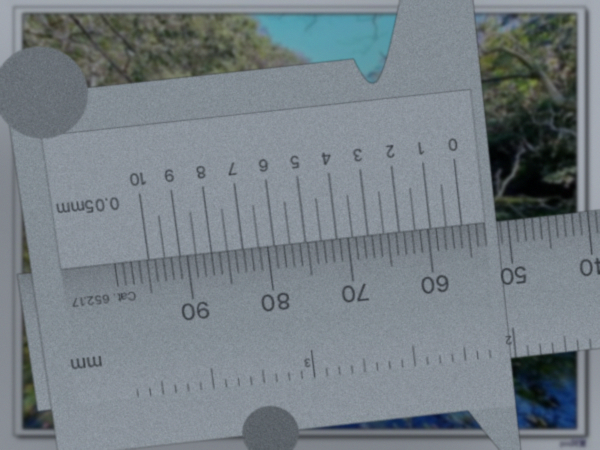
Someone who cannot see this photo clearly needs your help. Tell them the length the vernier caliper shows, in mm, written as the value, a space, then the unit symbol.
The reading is 55.8 mm
